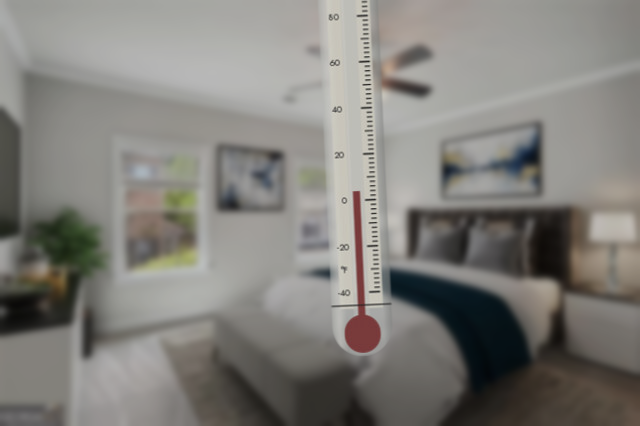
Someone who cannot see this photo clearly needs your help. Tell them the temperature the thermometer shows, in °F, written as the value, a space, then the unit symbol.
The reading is 4 °F
